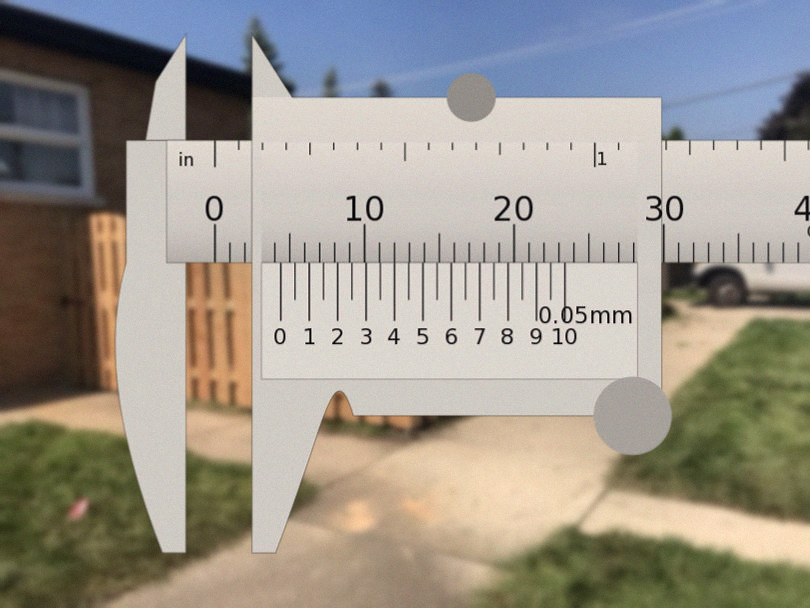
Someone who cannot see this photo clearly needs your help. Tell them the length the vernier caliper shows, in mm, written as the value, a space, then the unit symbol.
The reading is 4.4 mm
